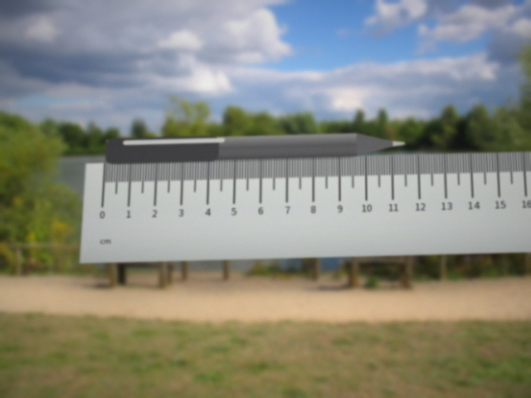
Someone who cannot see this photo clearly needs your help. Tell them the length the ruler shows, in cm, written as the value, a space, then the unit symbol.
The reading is 11.5 cm
